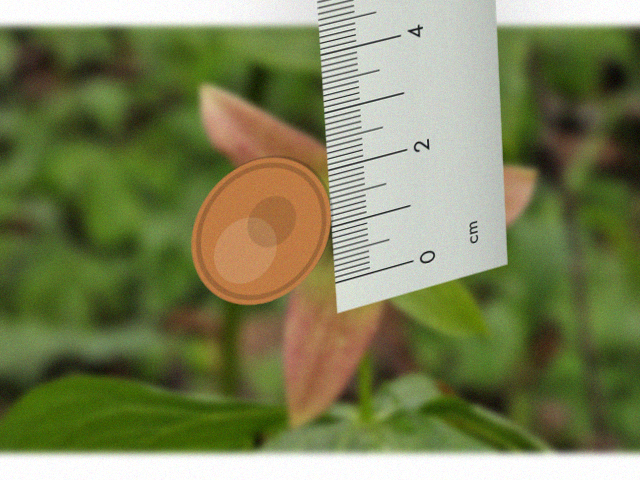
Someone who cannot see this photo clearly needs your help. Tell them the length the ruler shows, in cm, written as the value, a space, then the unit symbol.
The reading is 2.5 cm
